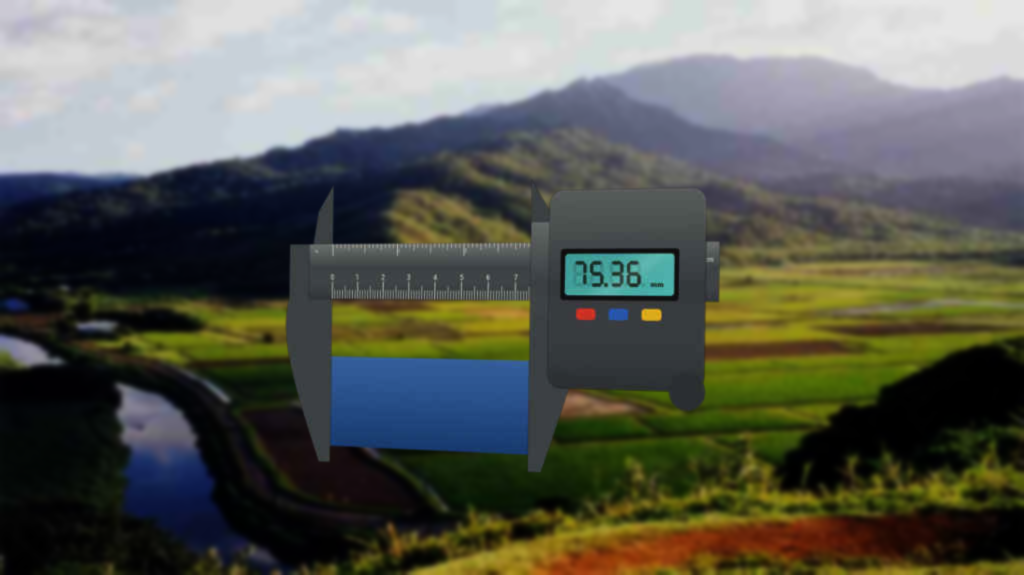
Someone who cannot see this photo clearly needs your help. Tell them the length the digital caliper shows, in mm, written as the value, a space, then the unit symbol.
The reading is 75.36 mm
